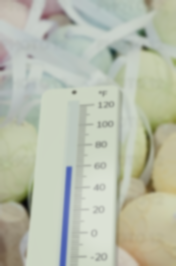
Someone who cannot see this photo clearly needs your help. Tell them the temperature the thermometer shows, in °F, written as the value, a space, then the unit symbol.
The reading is 60 °F
